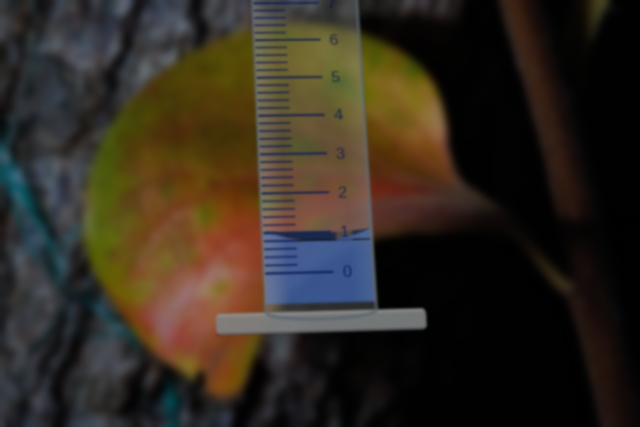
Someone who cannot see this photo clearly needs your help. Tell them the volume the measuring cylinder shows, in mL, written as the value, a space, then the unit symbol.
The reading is 0.8 mL
